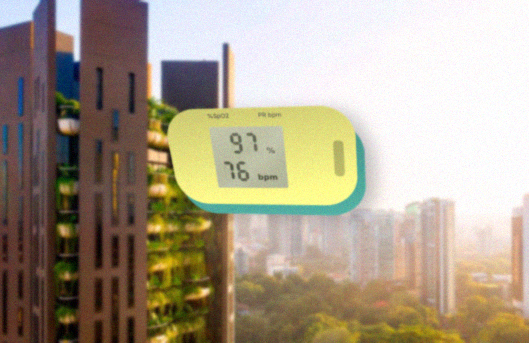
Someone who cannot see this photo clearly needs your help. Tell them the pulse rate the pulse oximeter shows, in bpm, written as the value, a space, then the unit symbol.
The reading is 76 bpm
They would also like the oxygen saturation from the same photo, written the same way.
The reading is 97 %
